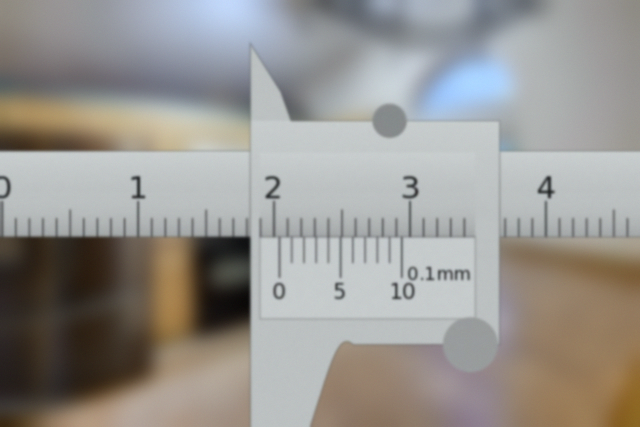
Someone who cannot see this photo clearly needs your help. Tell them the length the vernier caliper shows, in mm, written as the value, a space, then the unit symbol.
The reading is 20.4 mm
